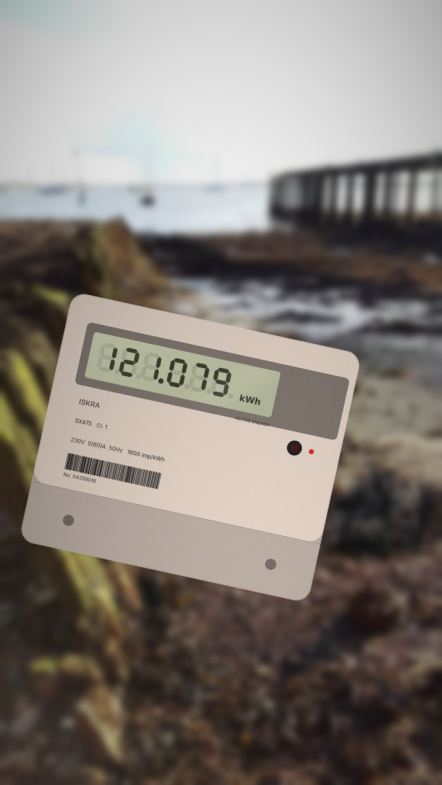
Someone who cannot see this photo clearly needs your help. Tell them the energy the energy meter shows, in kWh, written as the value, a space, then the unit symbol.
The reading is 121.079 kWh
